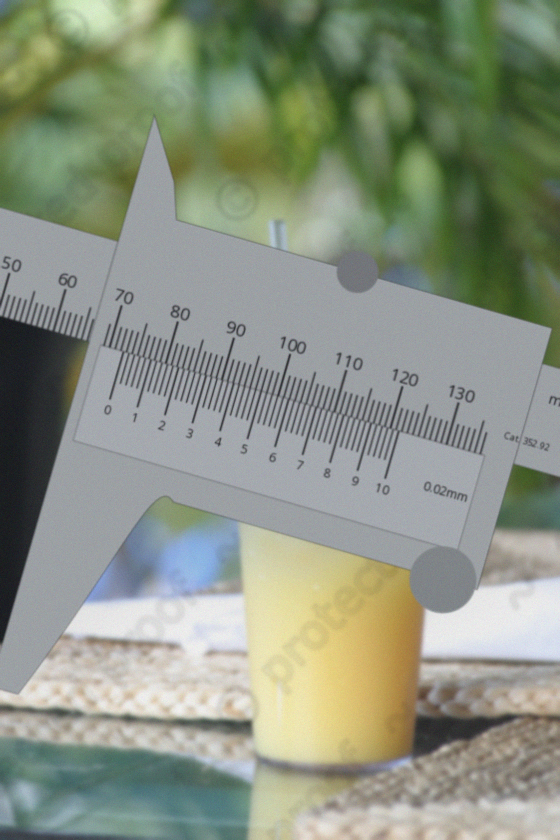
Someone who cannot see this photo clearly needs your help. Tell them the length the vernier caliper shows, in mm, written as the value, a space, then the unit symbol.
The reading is 72.5 mm
